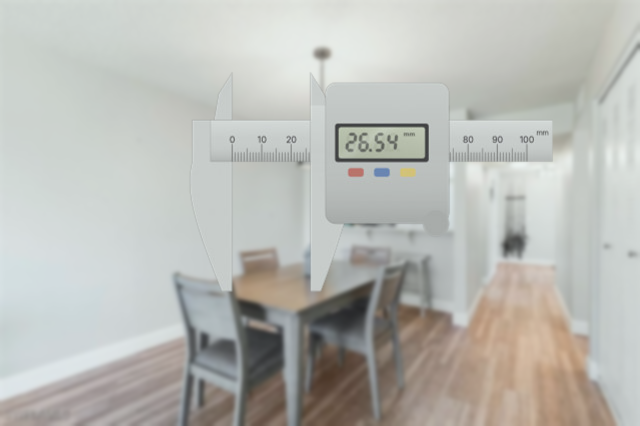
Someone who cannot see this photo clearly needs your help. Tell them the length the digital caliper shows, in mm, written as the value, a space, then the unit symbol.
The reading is 26.54 mm
